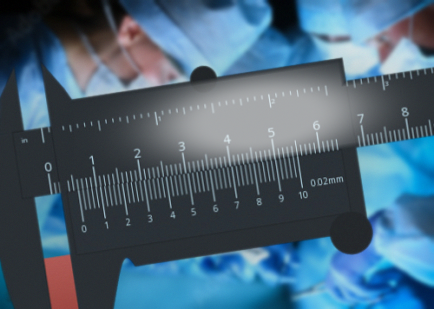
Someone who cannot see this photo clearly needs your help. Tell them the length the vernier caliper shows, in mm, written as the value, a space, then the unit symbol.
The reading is 6.0 mm
